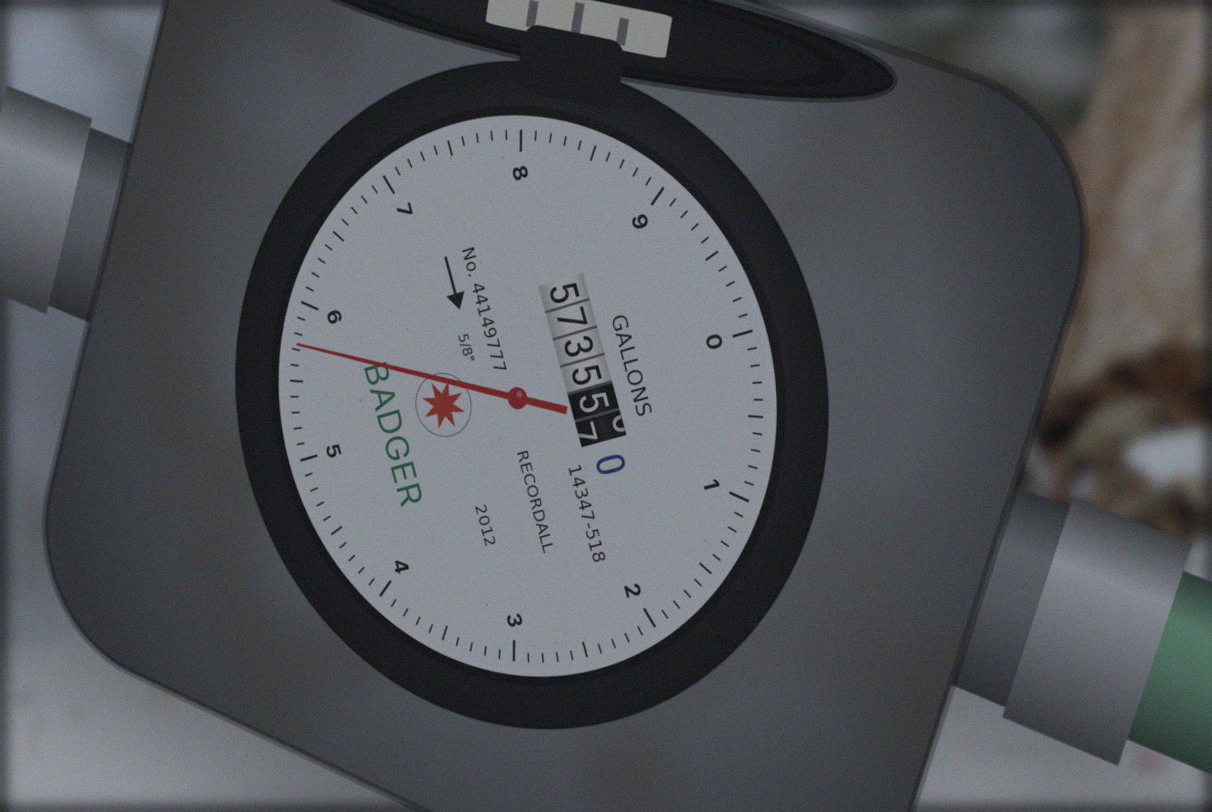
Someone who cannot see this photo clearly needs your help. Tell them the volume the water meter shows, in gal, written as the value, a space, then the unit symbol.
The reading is 5735565.7 gal
